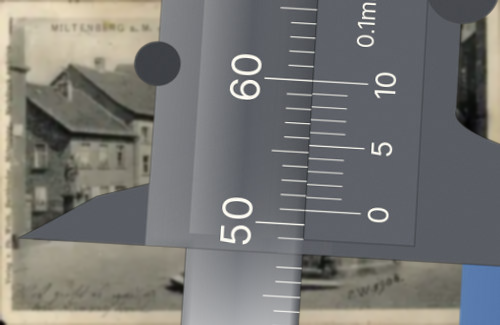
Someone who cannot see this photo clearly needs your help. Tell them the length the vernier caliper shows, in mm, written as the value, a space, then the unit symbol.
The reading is 51.0 mm
